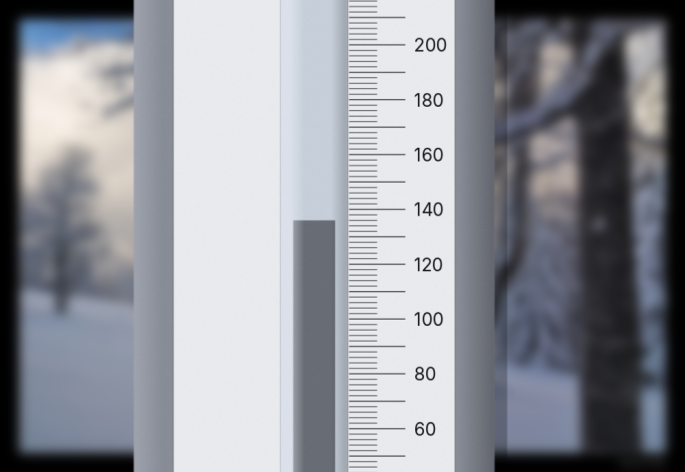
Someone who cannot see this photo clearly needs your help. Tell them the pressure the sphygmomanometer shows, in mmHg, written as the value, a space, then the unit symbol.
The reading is 136 mmHg
